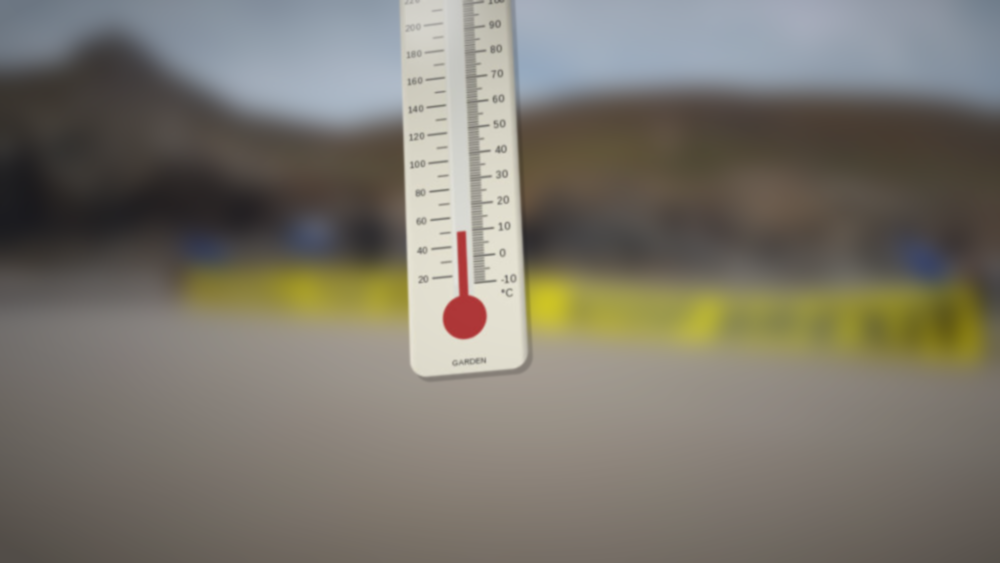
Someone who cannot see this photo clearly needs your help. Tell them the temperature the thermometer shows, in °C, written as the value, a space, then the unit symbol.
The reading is 10 °C
